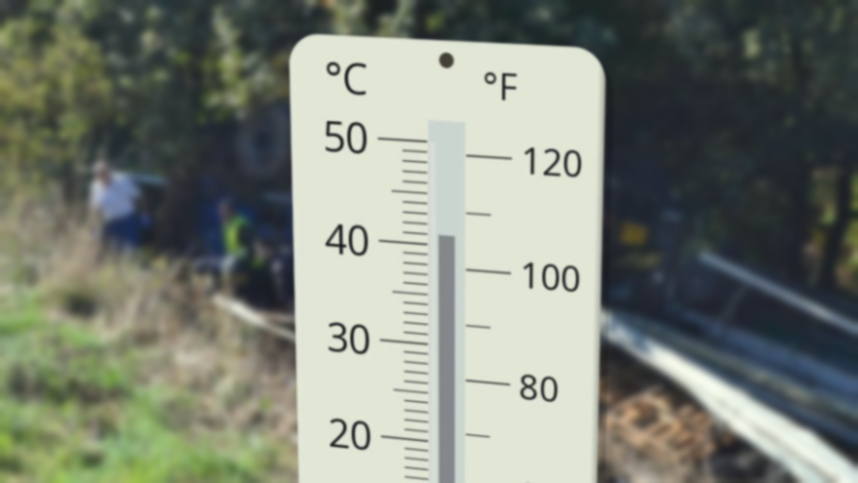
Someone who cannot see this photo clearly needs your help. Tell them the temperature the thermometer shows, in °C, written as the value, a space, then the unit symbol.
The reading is 41 °C
